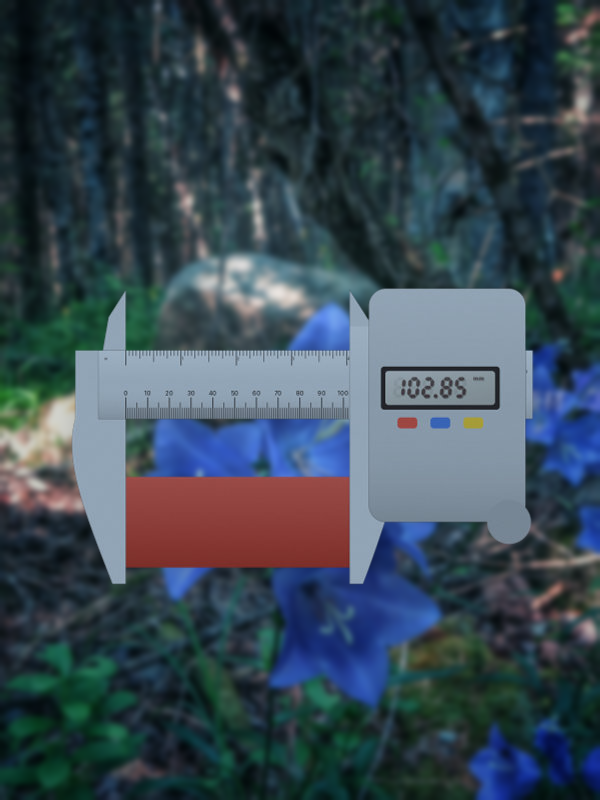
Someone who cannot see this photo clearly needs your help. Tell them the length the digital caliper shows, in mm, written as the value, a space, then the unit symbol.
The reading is 102.85 mm
